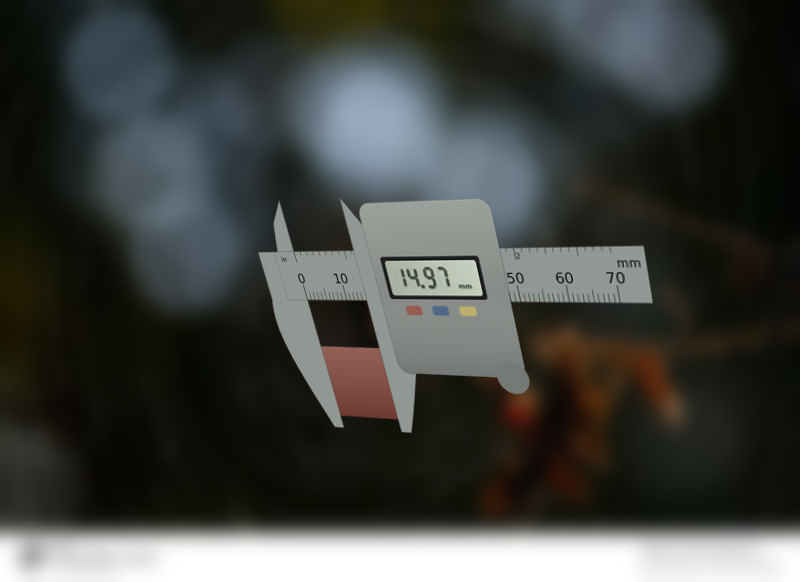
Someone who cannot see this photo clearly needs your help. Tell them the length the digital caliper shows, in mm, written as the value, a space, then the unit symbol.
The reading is 14.97 mm
